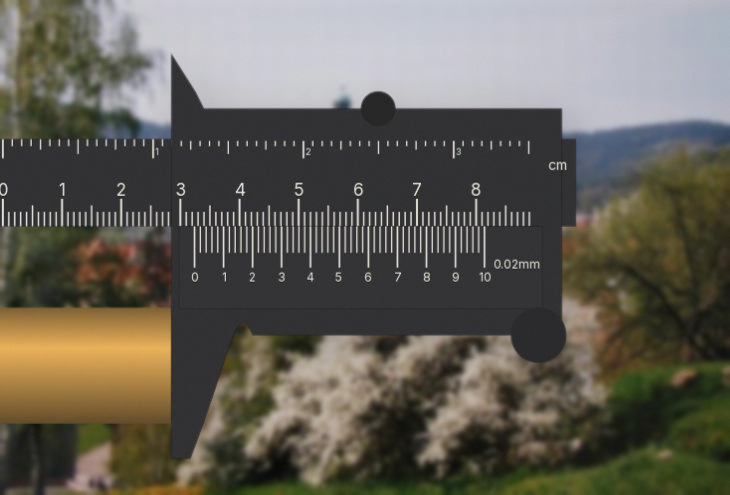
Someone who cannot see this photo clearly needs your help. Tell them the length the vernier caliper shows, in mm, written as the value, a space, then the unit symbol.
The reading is 32.4 mm
